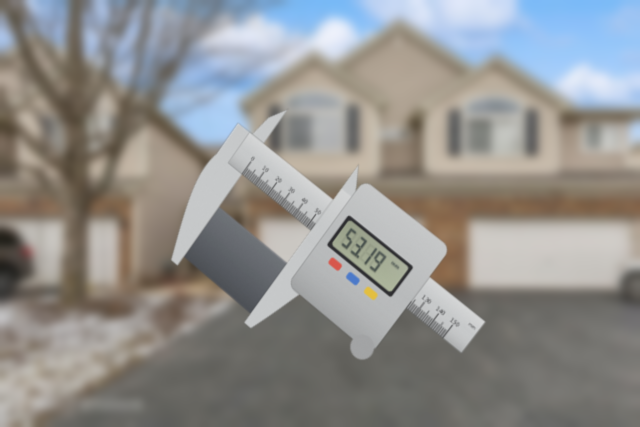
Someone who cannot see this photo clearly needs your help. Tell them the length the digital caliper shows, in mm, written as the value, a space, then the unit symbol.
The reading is 53.19 mm
